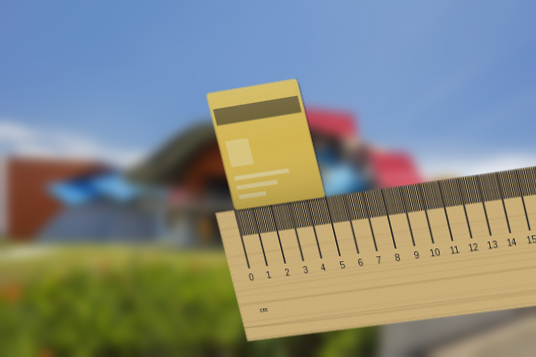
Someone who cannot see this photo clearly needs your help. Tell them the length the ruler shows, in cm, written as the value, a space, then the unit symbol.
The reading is 5 cm
